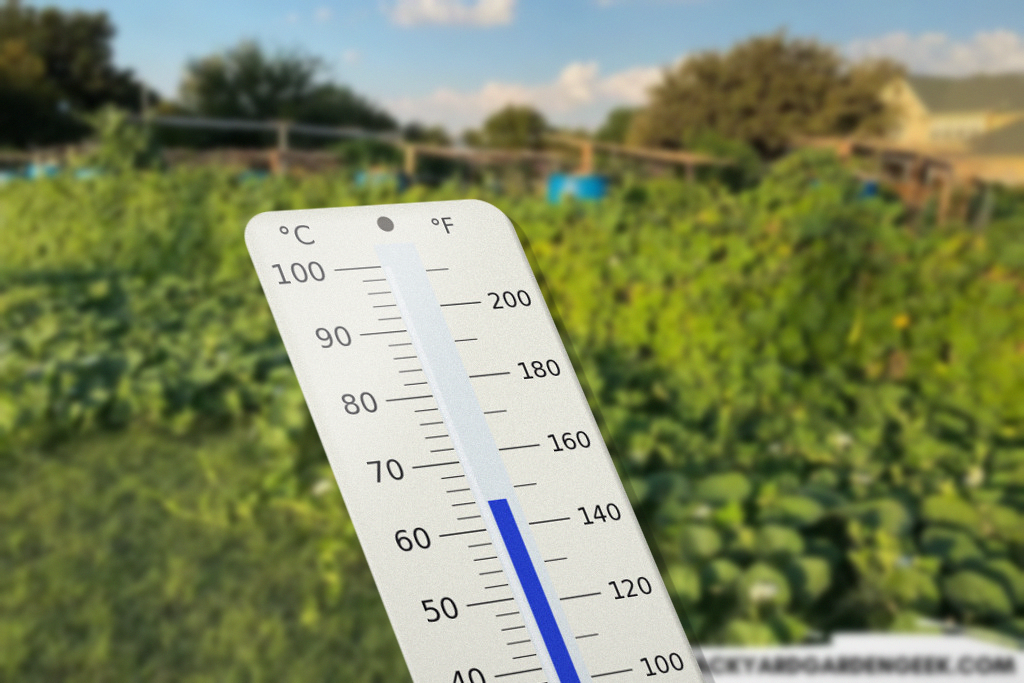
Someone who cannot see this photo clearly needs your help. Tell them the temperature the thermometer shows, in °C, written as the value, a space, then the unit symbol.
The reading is 64 °C
